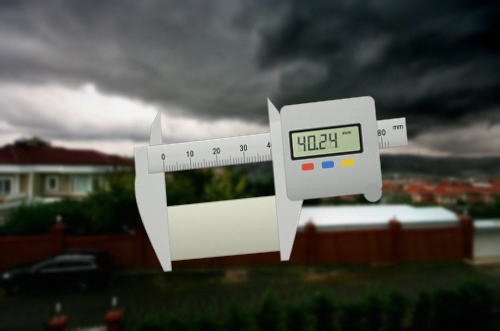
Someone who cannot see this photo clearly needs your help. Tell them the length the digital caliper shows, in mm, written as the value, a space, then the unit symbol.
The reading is 40.24 mm
